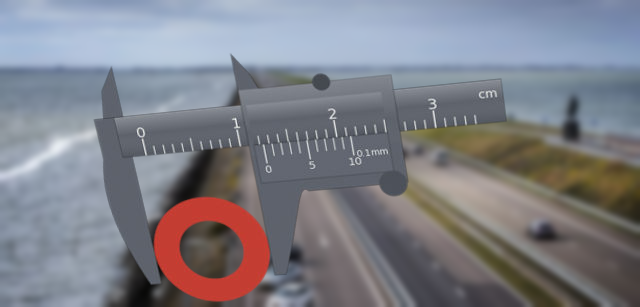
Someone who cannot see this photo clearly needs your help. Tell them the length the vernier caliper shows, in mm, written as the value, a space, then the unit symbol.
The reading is 12.4 mm
